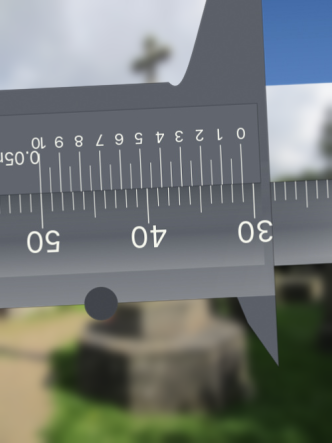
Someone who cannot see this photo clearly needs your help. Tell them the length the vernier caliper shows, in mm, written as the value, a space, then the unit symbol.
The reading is 31.0 mm
